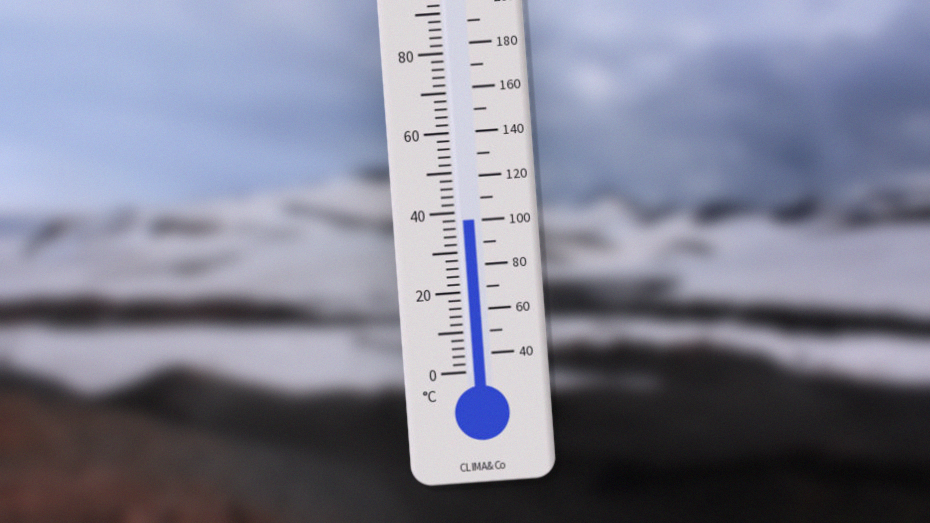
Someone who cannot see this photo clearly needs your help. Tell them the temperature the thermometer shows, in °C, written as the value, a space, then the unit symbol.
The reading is 38 °C
